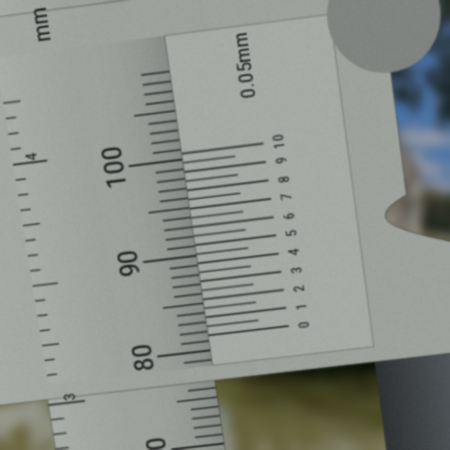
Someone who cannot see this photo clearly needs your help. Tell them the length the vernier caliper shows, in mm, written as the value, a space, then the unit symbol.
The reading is 81.6 mm
